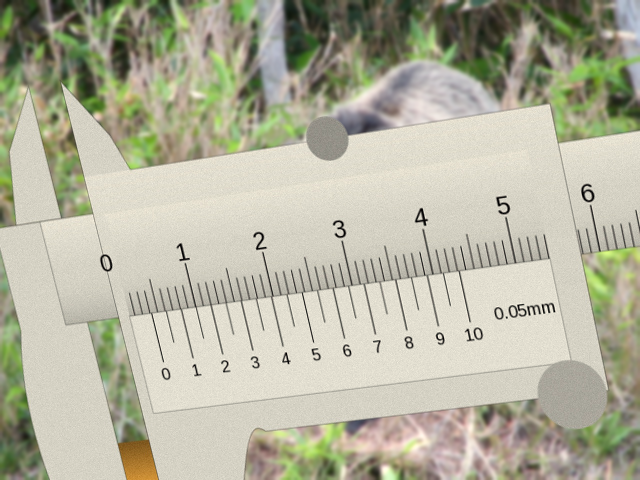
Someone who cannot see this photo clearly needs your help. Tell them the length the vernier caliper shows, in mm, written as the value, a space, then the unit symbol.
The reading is 4.2 mm
